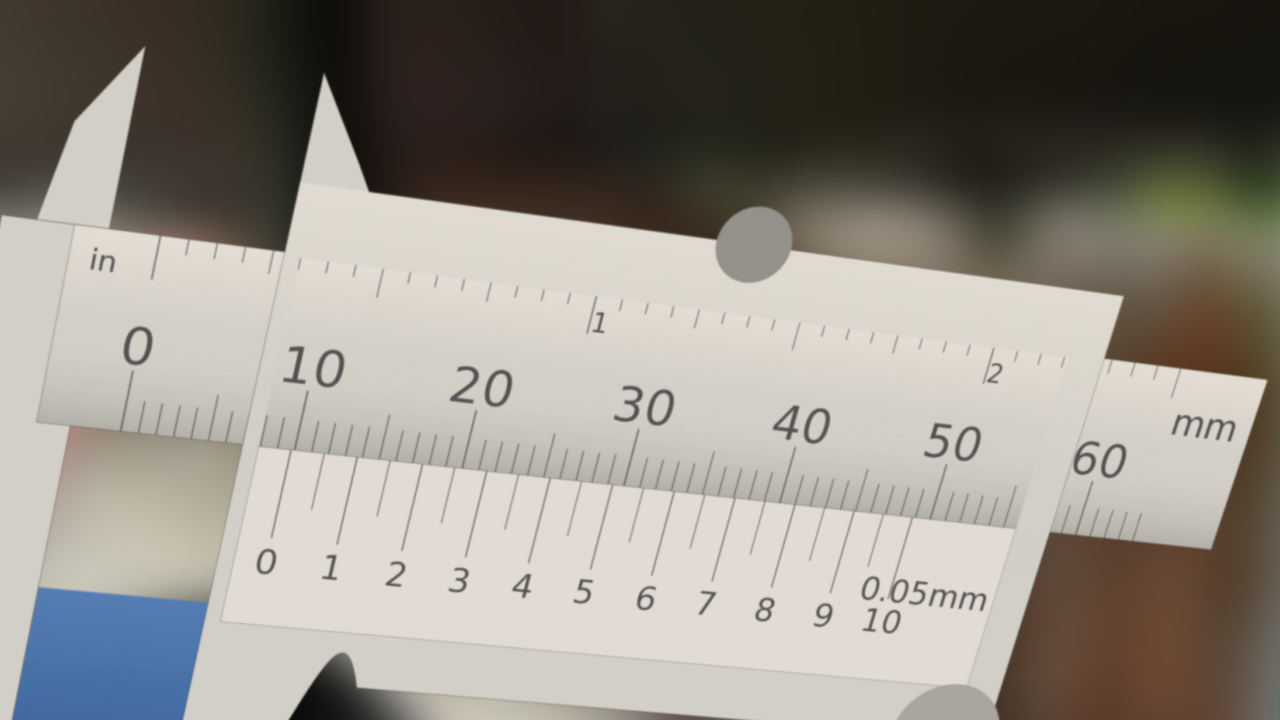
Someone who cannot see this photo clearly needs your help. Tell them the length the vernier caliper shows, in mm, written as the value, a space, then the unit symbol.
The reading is 9.8 mm
